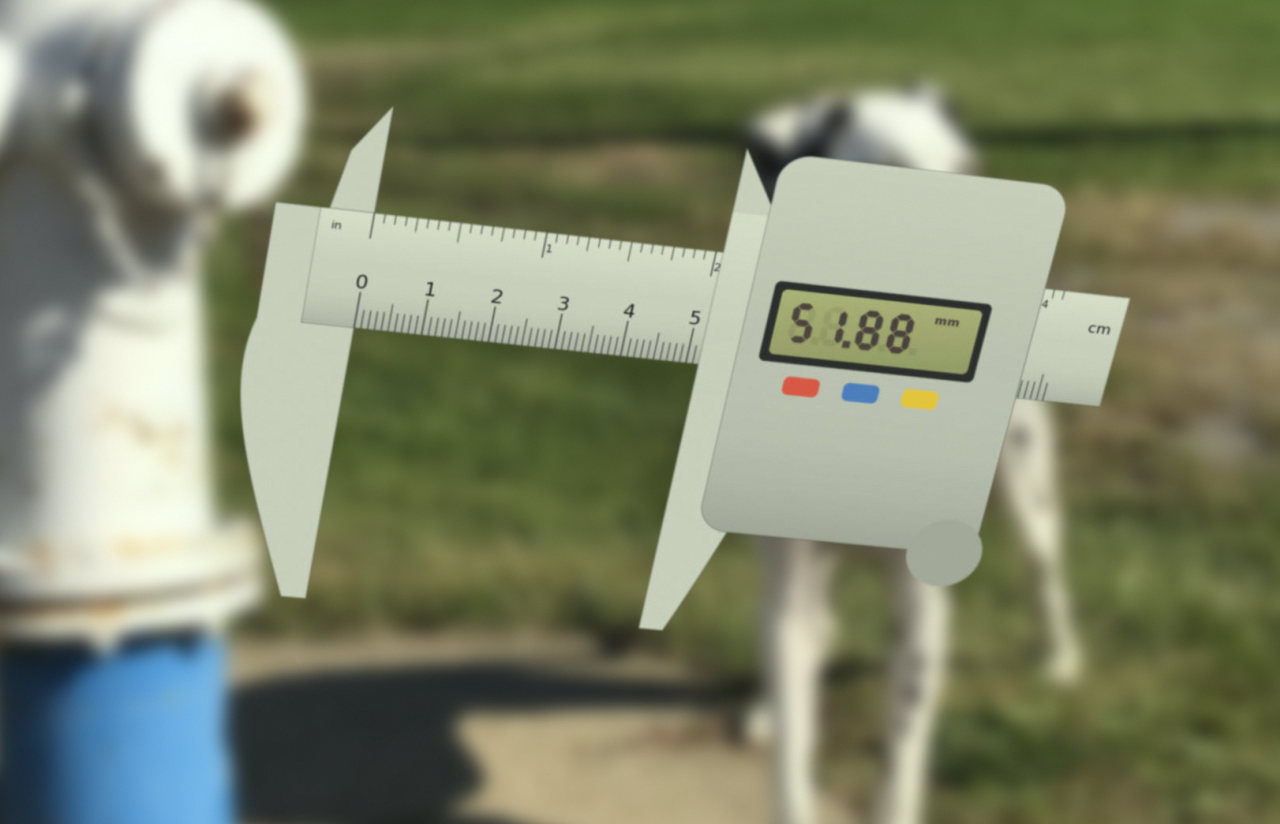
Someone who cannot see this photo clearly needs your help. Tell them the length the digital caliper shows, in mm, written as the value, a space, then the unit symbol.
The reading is 51.88 mm
